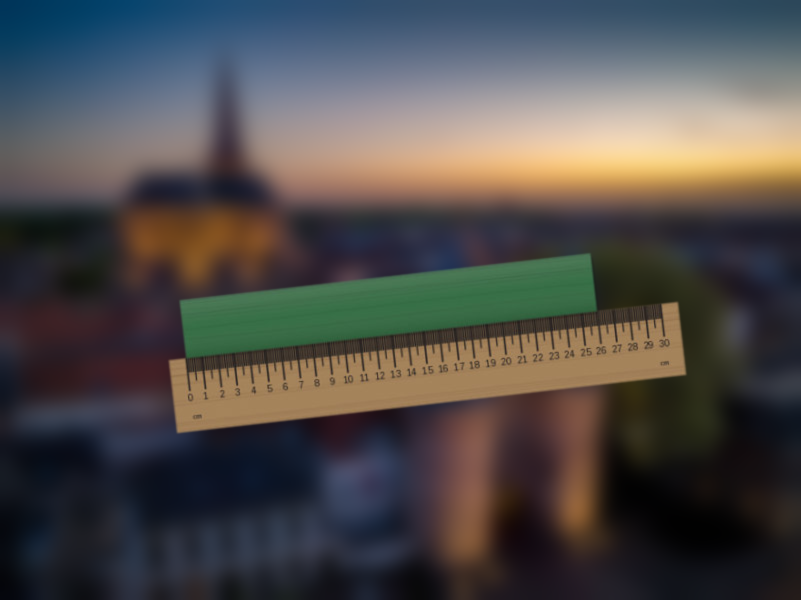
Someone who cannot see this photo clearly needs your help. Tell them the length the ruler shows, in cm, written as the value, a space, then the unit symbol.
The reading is 26 cm
